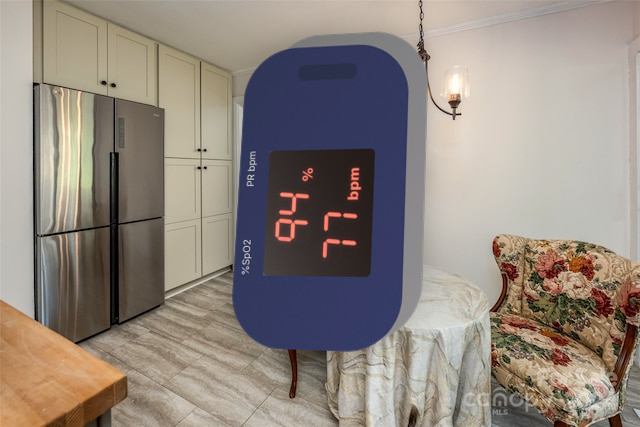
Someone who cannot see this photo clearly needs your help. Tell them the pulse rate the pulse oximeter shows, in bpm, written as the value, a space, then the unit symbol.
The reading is 77 bpm
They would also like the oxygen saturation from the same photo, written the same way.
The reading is 94 %
